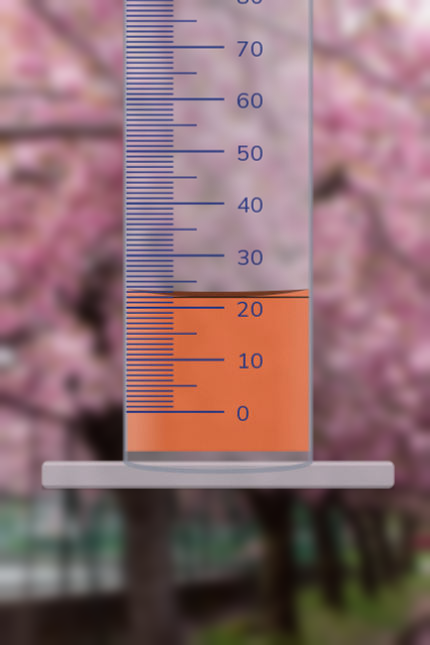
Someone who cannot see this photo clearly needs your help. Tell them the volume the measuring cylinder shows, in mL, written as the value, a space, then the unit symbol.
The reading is 22 mL
